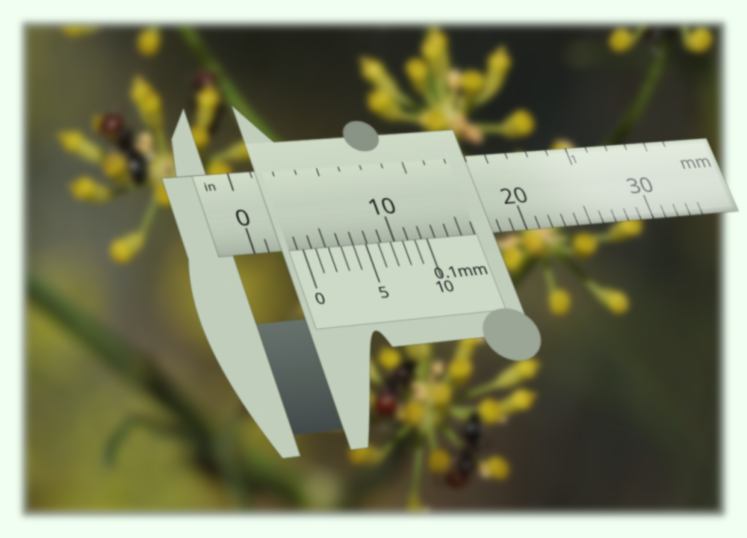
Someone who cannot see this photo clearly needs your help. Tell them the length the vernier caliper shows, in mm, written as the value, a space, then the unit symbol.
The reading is 3.4 mm
